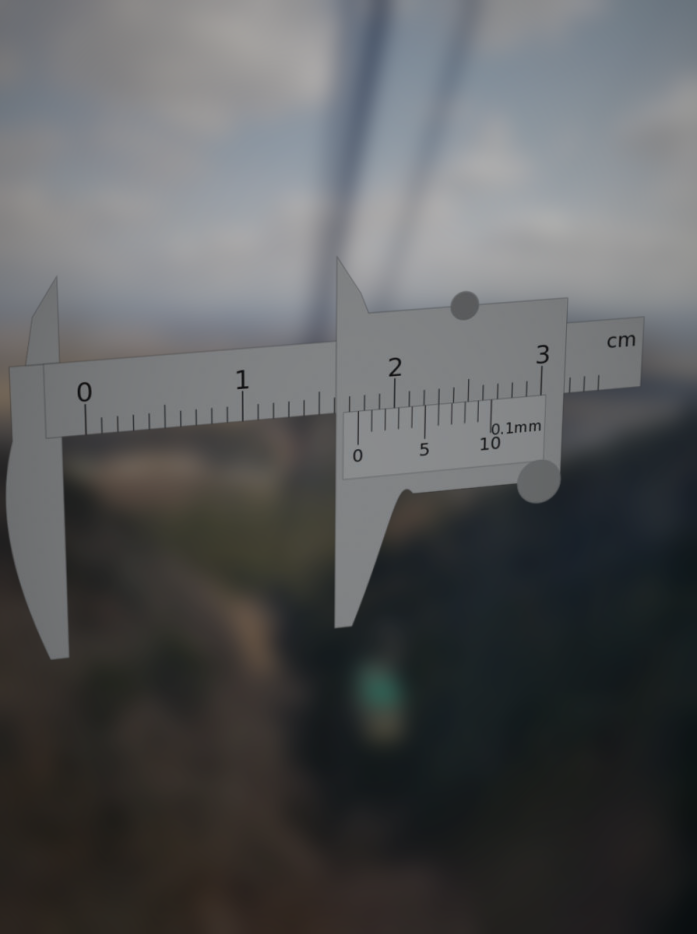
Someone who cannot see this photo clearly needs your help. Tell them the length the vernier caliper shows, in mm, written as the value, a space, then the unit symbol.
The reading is 17.6 mm
